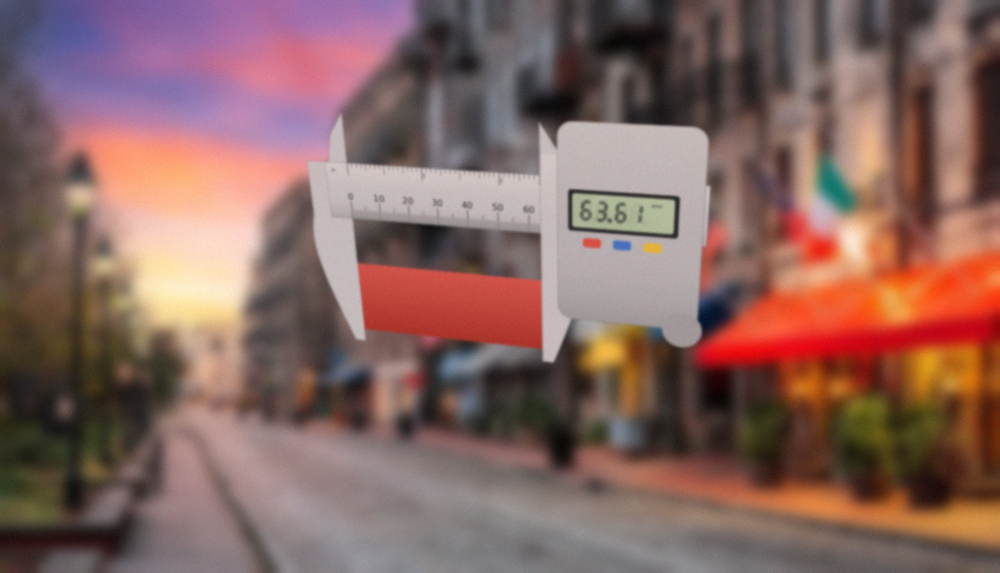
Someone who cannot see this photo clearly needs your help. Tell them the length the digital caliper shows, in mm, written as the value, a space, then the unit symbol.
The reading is 63.61 mm
